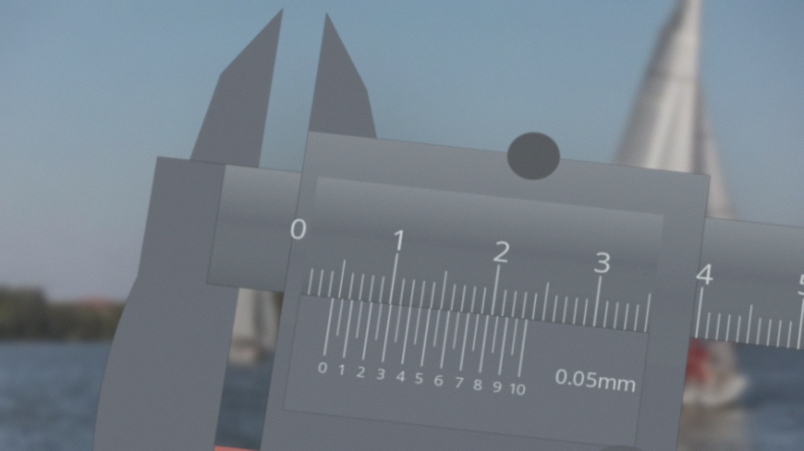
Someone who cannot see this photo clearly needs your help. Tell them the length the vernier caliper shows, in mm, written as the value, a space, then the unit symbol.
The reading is 4.4 mm
